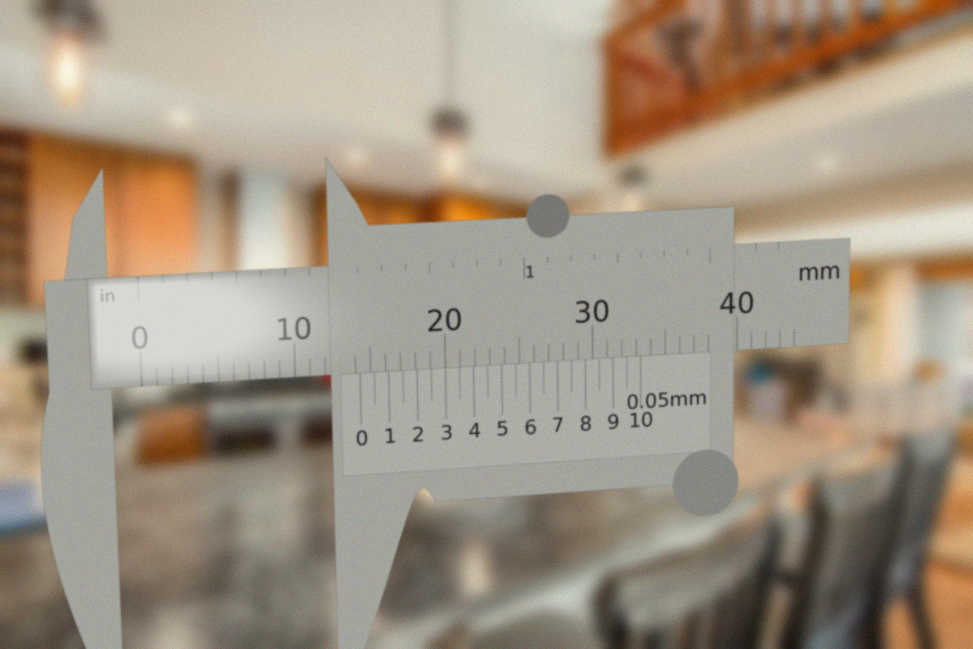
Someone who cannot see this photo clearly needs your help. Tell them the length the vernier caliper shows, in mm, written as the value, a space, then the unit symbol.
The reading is 14.3 mm
